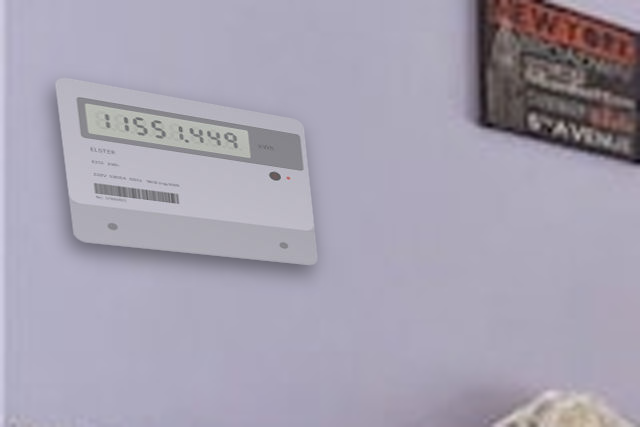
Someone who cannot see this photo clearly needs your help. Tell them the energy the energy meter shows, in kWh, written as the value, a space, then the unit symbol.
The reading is 11551.449 kWh
